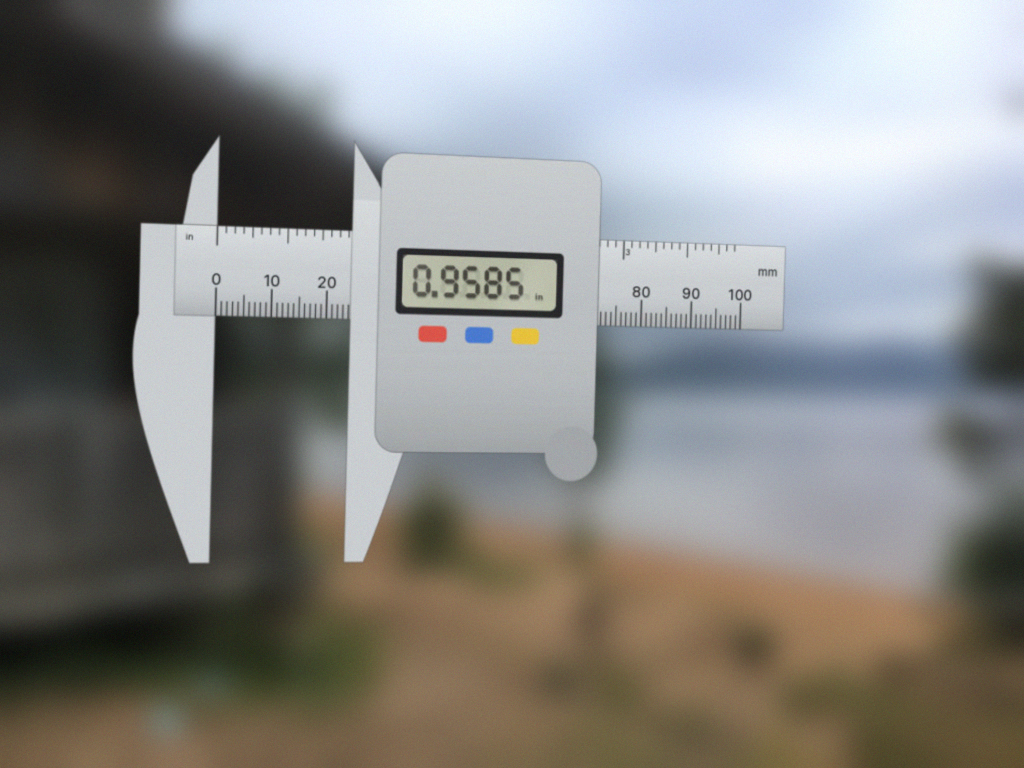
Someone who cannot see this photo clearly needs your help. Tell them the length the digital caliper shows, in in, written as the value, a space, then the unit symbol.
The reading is 0.9585 in
